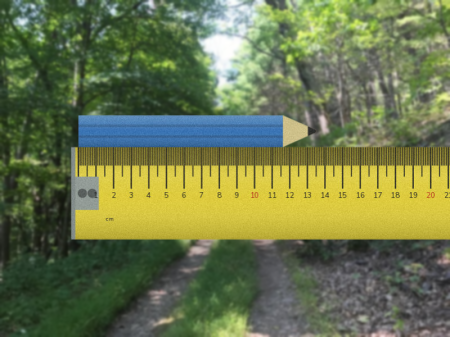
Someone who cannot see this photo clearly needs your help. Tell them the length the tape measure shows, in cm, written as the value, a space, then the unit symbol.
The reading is 13.5 cm
